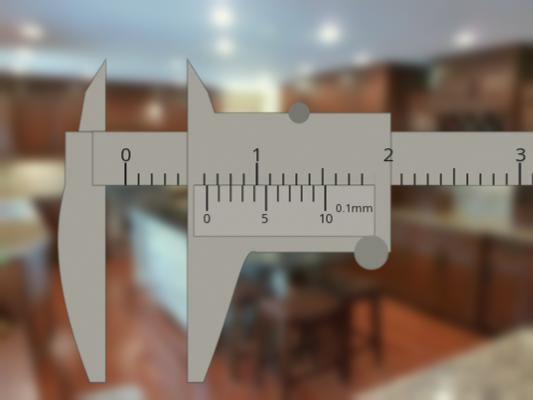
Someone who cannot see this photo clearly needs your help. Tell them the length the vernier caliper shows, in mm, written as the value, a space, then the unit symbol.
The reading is 6.2 mm
